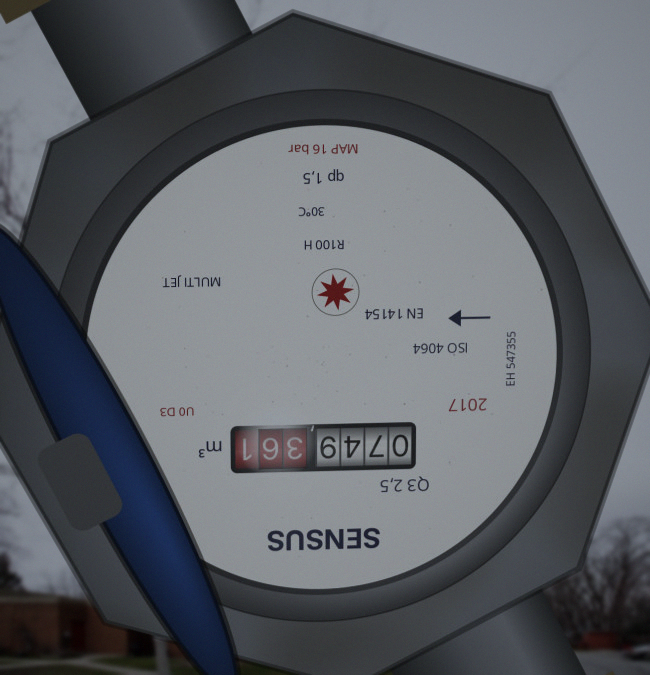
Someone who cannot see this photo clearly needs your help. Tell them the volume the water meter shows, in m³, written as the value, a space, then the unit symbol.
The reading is 749.361 m³
